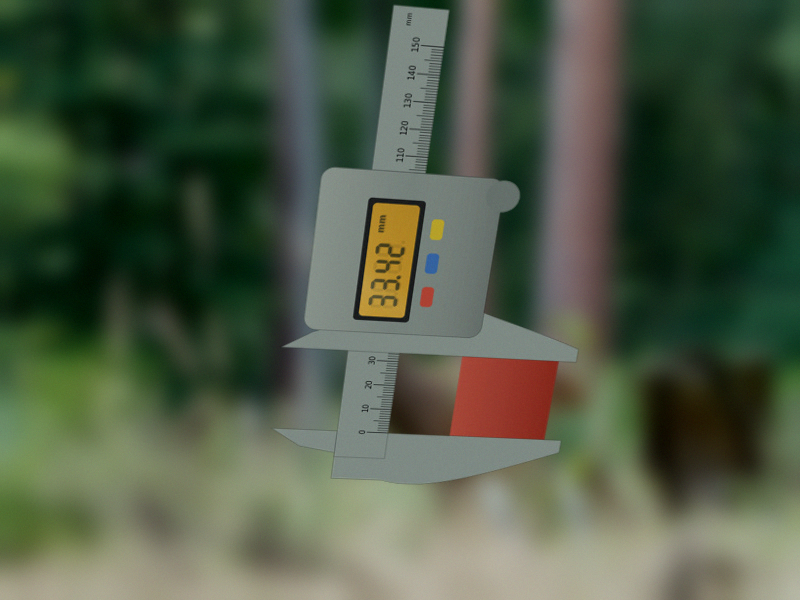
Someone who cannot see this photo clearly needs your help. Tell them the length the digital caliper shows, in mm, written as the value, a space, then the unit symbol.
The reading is 33.42 mm
